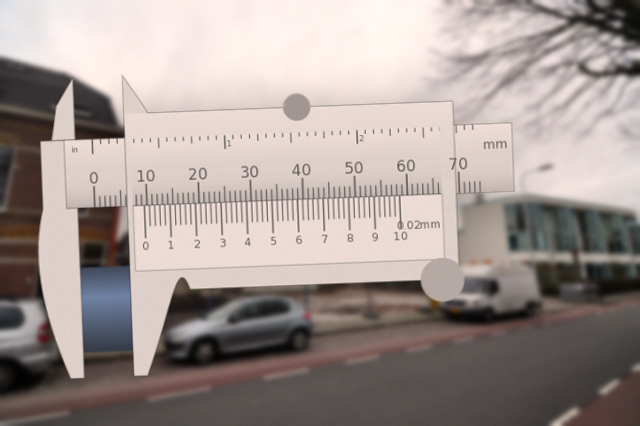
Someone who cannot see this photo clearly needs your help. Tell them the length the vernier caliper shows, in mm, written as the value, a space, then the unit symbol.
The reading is 9.5 mm
